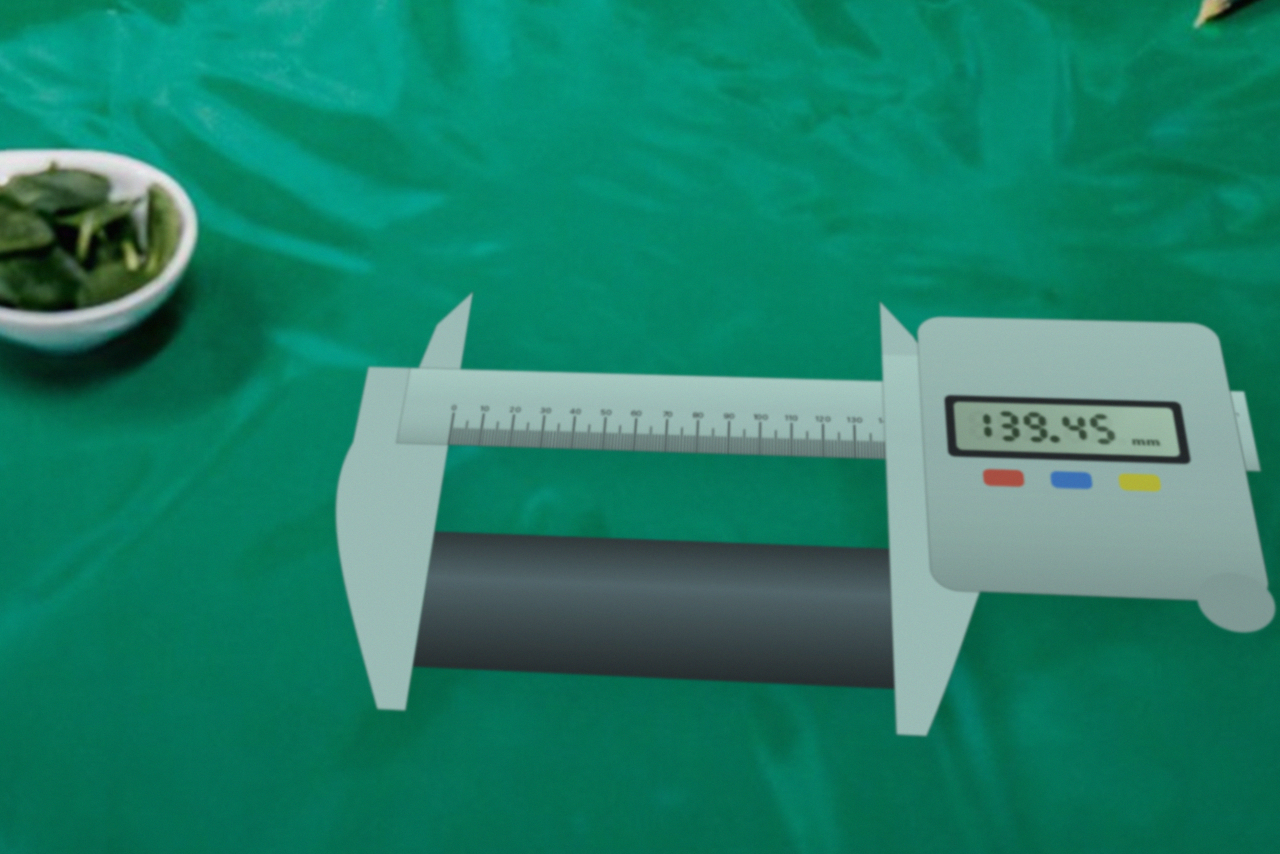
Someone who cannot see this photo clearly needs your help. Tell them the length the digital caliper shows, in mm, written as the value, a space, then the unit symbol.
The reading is 139.45 mm
